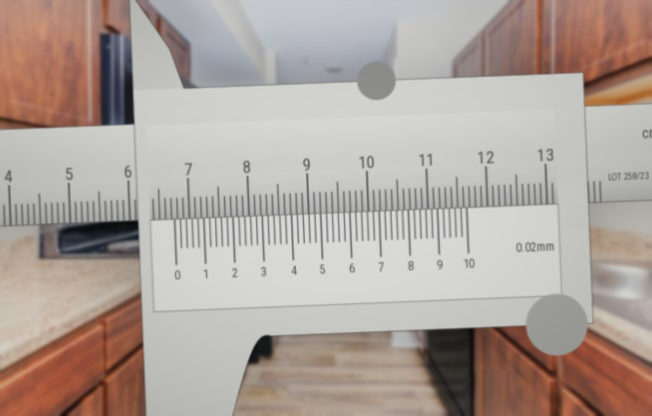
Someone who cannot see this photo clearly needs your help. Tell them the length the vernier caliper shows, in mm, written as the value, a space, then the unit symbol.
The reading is 67.5 mm
